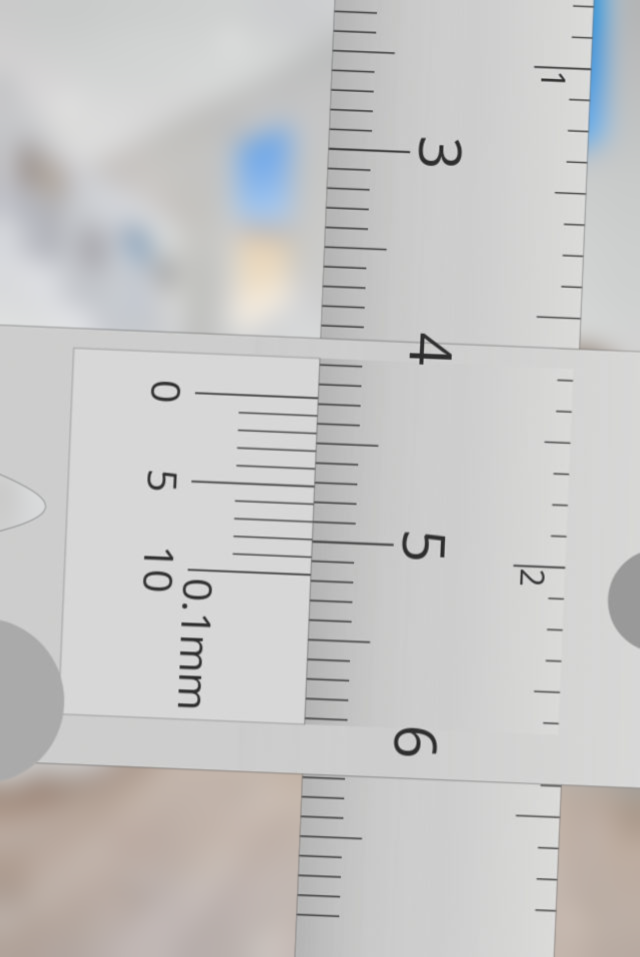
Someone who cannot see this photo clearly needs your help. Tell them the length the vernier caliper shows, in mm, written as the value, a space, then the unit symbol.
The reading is 42.7 mm
